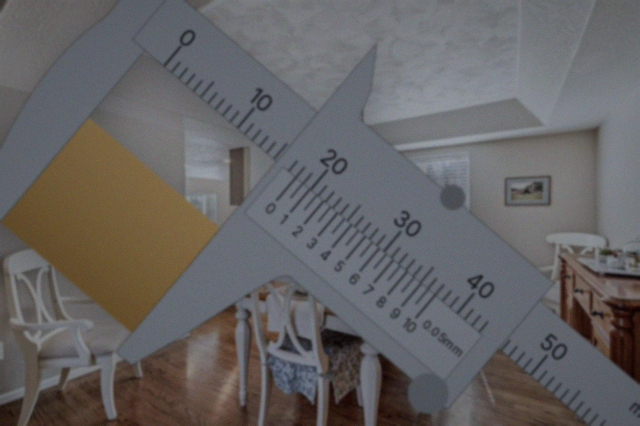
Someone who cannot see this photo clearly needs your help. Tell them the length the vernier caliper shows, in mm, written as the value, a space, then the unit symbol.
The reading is 18.0 mm
